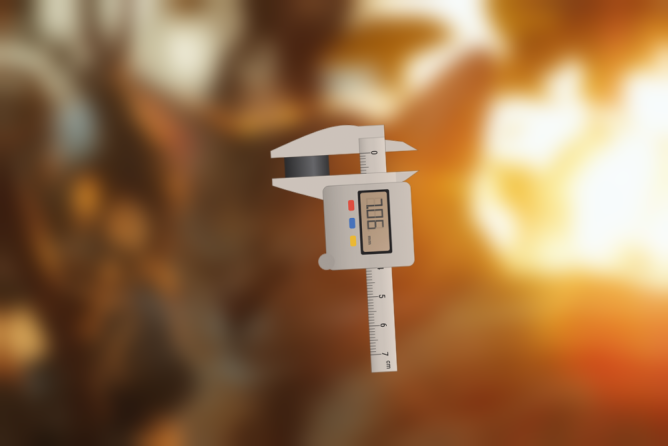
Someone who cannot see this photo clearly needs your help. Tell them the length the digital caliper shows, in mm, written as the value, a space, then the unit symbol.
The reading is 7.06 mm
